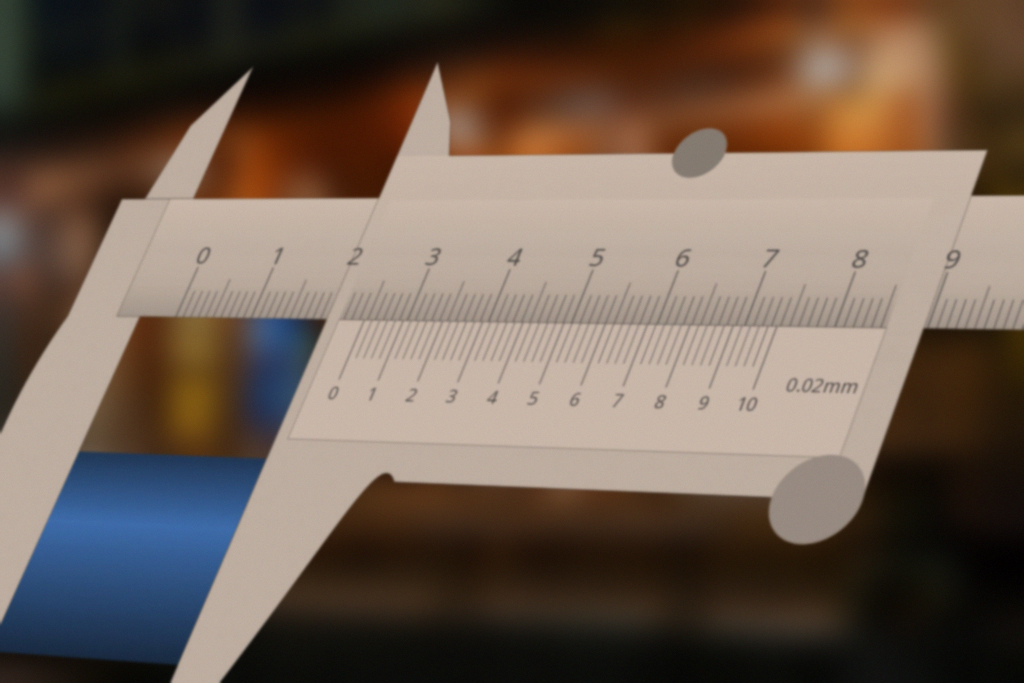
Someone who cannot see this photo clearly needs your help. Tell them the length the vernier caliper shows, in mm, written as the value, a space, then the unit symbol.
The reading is 24.6 mm
